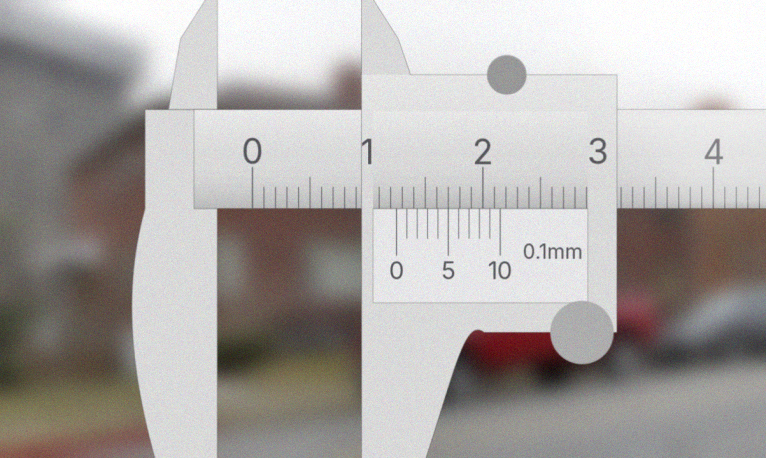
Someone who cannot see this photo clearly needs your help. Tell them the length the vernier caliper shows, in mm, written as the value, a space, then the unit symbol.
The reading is 12.5 mm
